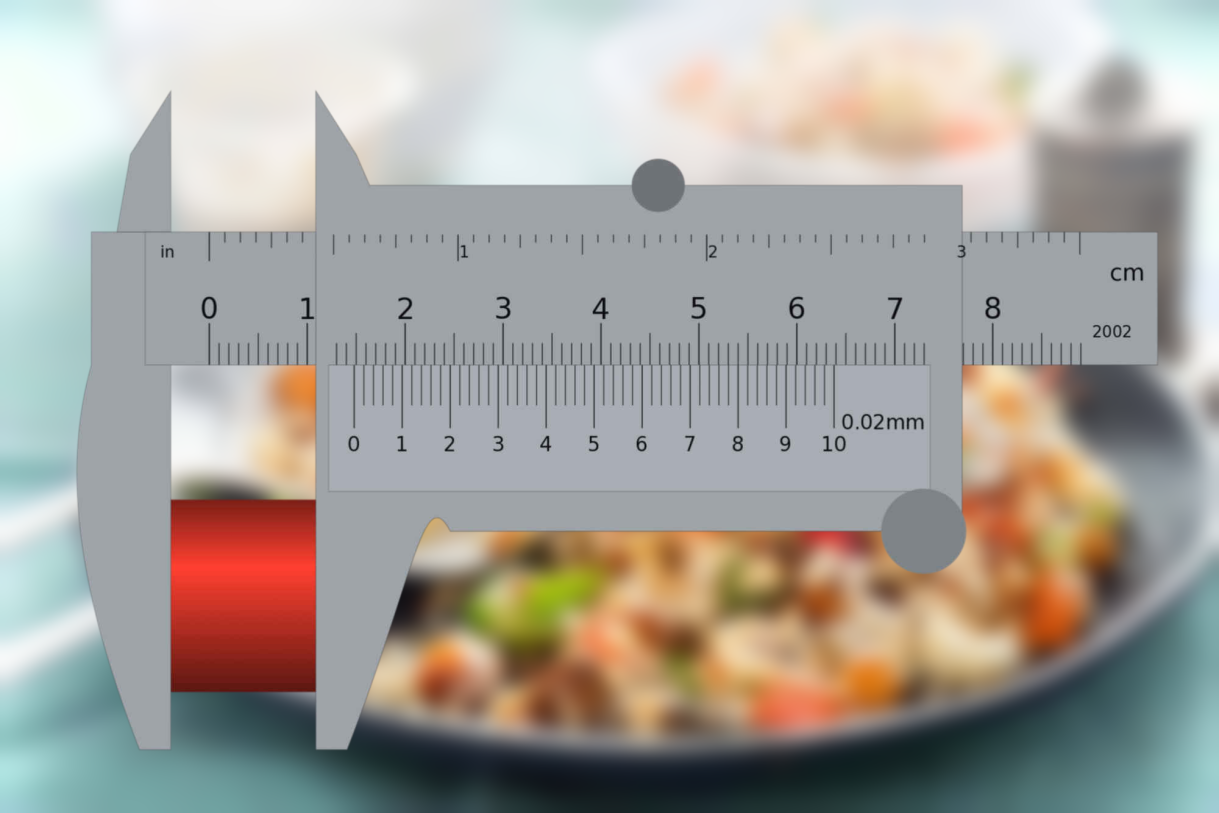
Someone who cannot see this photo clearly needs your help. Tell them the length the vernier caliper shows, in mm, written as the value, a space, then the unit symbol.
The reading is 14.8 mm
